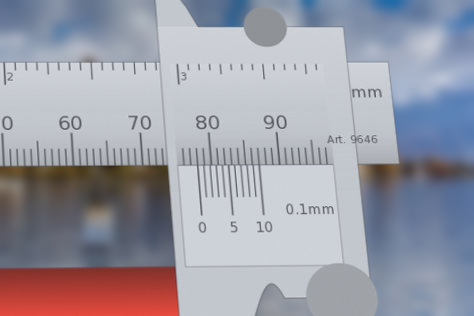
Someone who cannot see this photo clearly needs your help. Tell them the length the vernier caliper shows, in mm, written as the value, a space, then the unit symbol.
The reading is 78.0 mm
